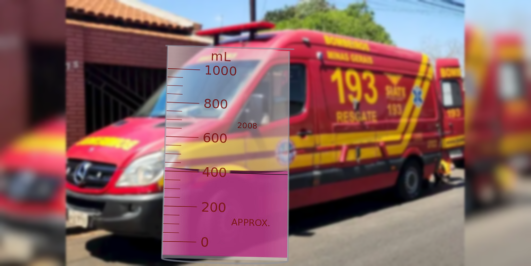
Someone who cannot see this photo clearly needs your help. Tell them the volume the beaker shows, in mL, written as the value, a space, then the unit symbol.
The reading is 400 mL
